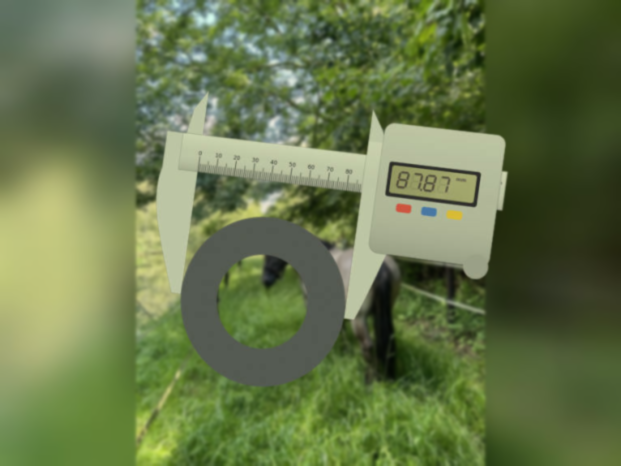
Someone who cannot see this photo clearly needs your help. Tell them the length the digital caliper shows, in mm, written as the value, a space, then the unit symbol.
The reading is 87.87 mm
